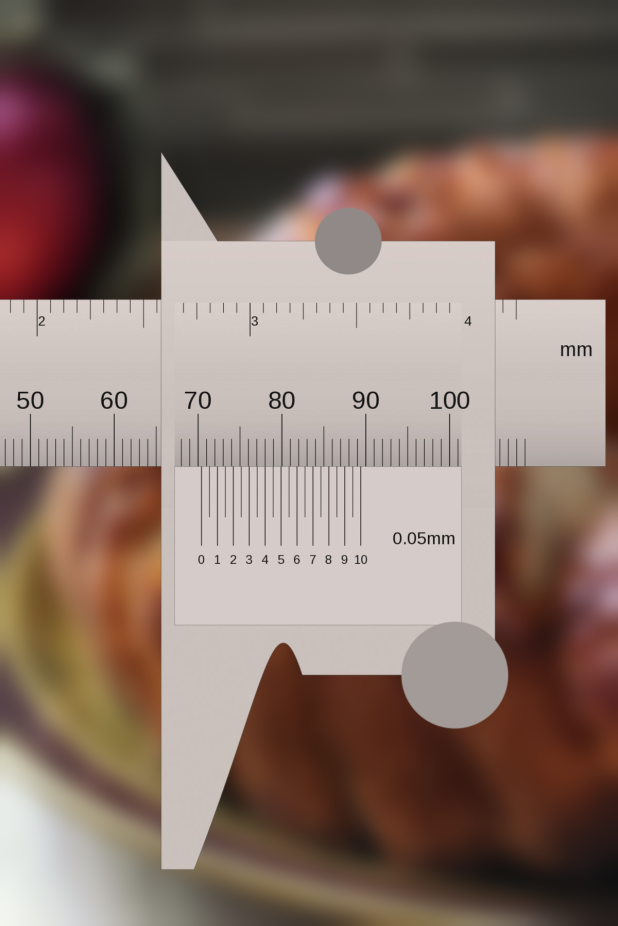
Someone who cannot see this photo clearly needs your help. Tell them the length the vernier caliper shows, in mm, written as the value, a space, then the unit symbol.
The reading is 70.4 mm
